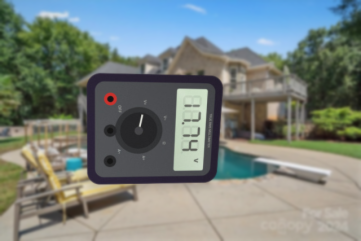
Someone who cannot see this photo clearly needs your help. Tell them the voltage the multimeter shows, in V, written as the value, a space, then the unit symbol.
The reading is 17.74 V
